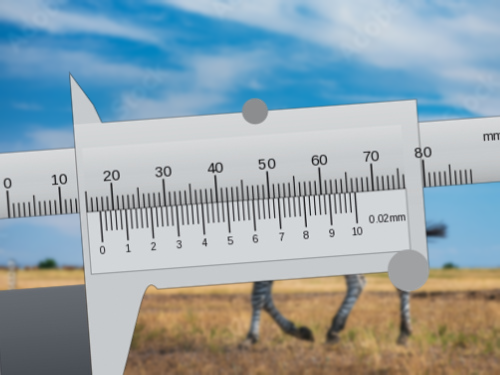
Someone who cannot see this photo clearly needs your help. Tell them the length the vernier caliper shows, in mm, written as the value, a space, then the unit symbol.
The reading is 17.5 mm
